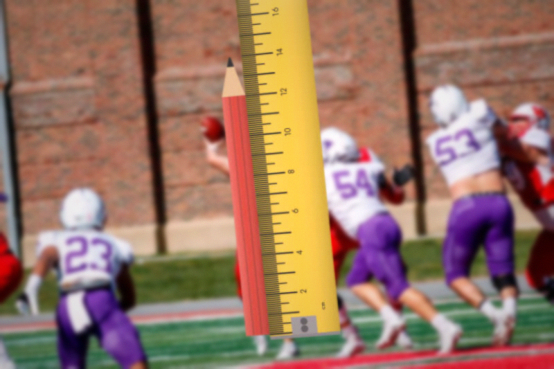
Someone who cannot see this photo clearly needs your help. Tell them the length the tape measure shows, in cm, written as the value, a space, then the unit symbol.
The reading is 14 cm
